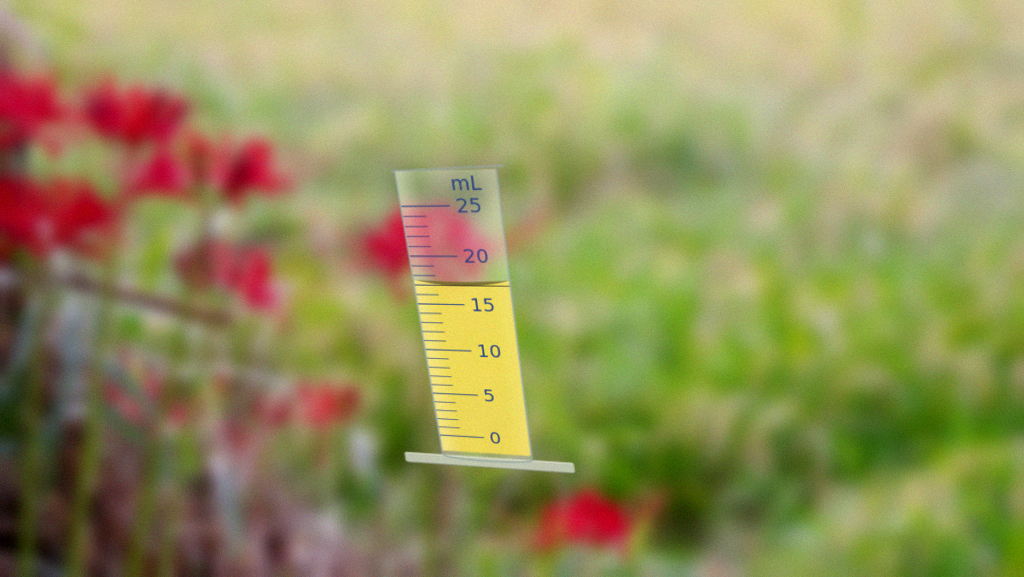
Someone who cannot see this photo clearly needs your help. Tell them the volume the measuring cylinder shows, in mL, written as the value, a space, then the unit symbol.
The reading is 17 mL
